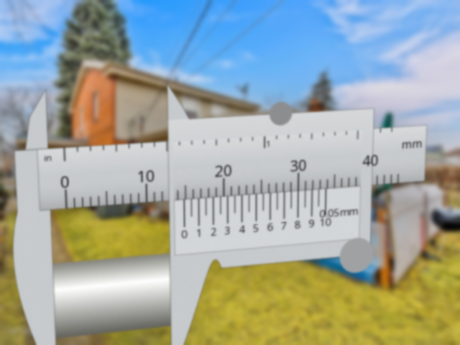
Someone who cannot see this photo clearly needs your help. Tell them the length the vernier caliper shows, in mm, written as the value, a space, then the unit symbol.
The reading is 14.8 mm
